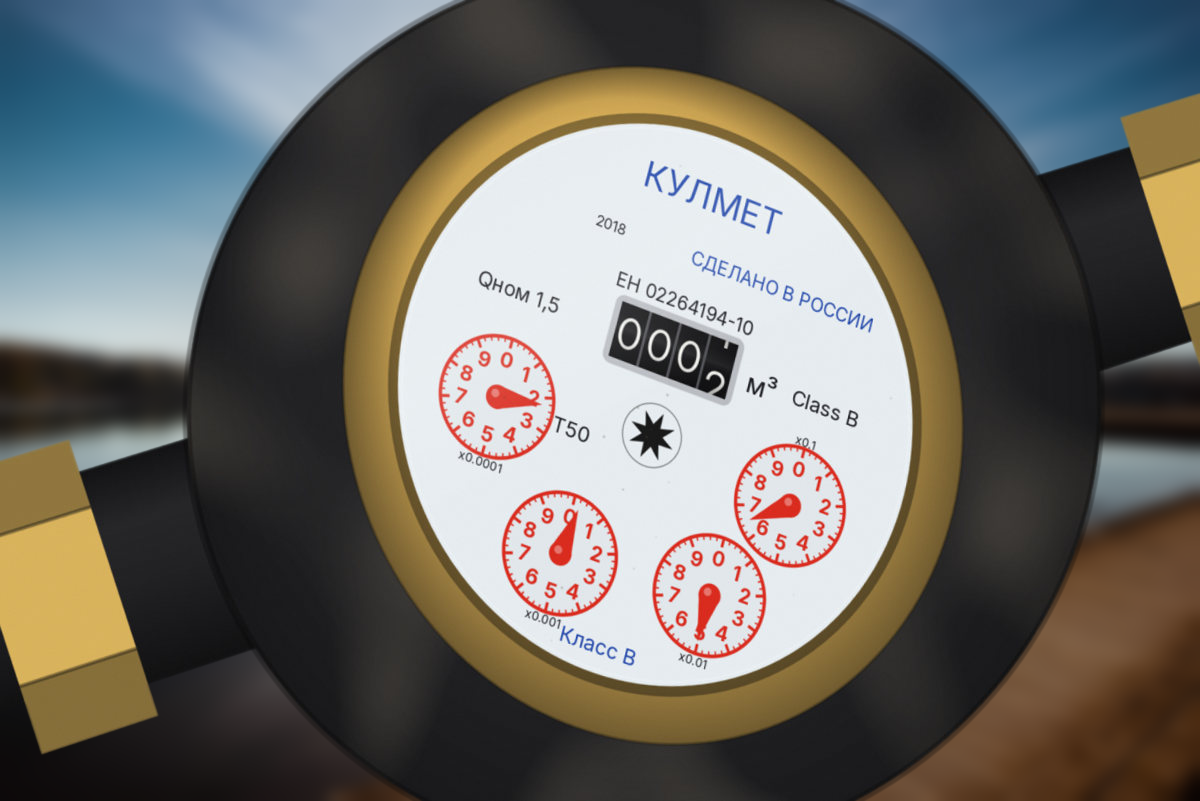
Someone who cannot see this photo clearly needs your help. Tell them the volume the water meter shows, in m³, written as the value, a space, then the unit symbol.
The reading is 1.6502 m³
